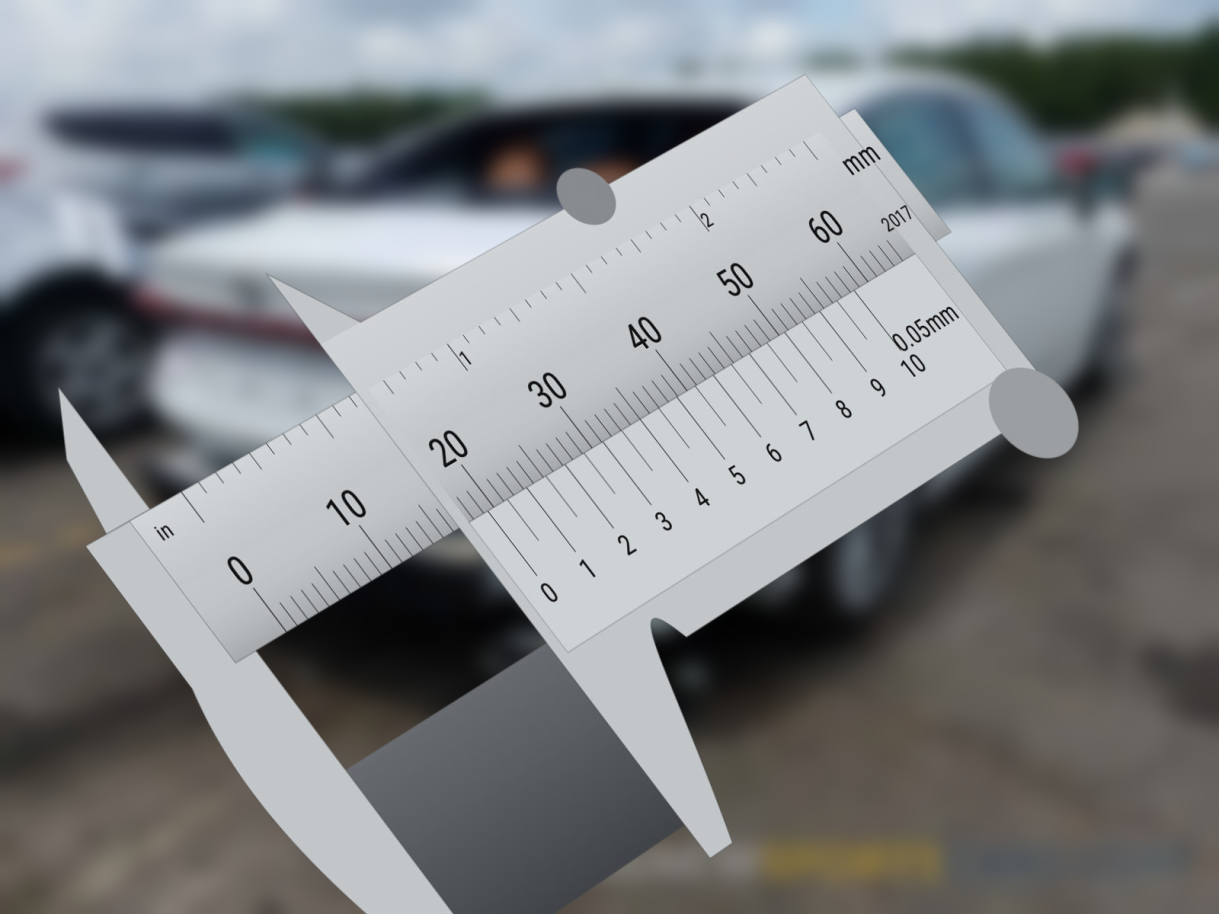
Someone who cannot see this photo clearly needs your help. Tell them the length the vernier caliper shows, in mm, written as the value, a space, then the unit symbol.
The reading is 19.4 mm
